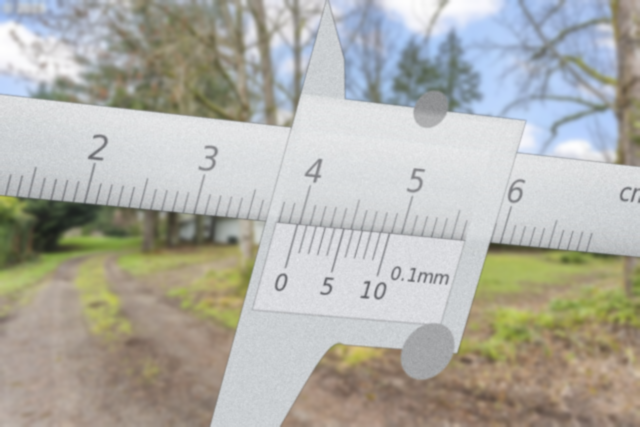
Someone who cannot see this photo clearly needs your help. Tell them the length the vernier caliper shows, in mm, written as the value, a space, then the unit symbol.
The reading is 39.8 mm
